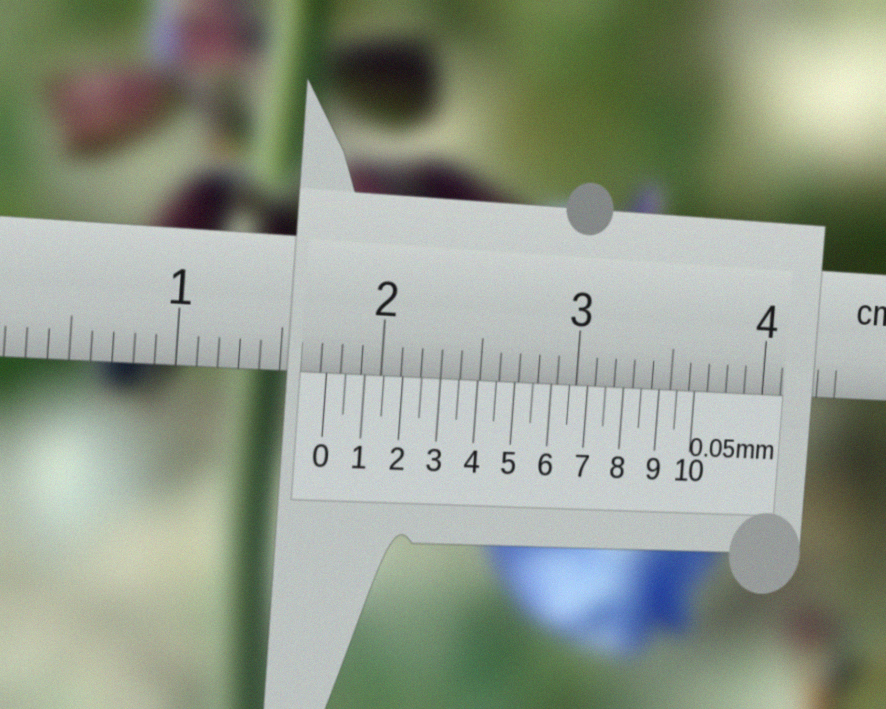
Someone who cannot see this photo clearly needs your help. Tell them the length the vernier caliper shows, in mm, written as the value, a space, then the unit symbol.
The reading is 17.3 mm
